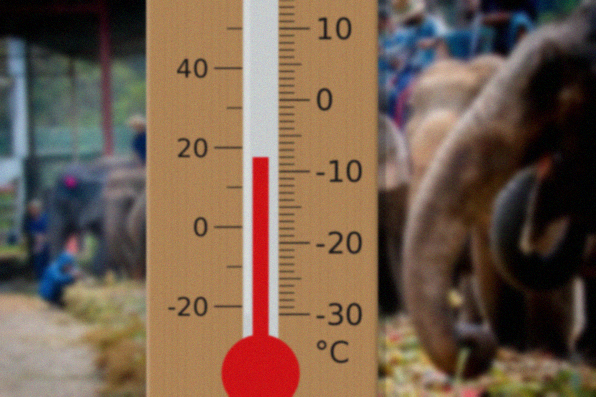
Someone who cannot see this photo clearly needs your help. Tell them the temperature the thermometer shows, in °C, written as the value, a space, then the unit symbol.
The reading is -8 °C
